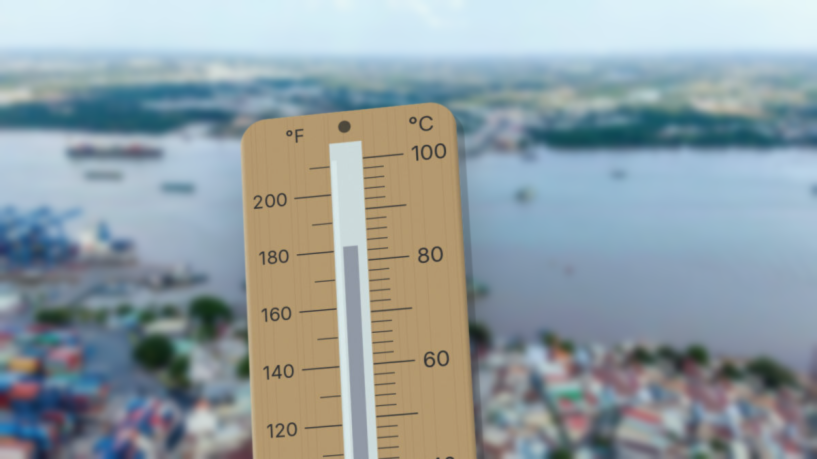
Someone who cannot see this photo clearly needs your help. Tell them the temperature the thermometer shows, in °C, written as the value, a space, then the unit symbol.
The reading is 83 °C
